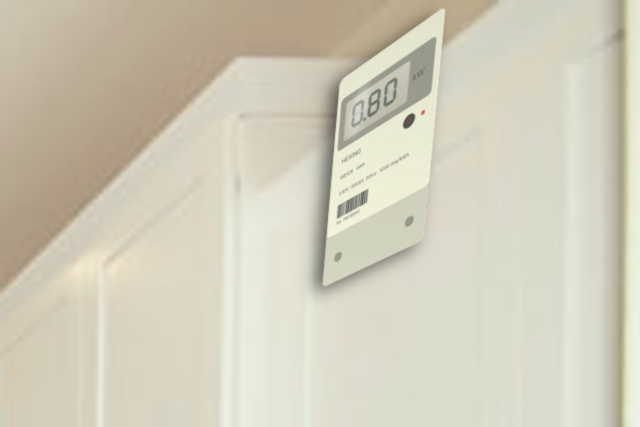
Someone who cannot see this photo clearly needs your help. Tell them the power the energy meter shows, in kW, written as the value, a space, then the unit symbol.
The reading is 0.80 kW
